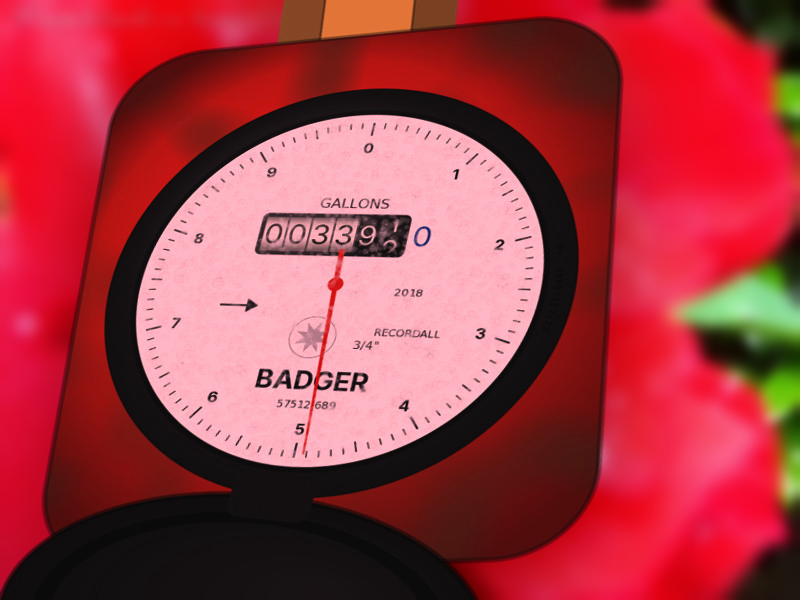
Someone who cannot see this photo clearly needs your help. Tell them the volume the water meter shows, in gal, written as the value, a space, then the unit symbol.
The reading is 33914.9 gal
